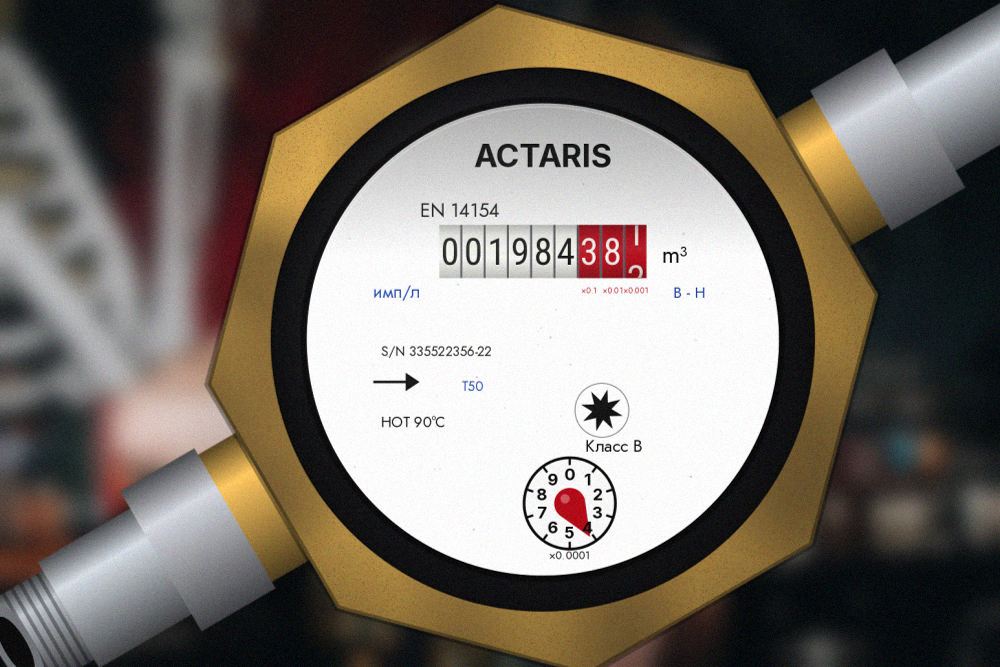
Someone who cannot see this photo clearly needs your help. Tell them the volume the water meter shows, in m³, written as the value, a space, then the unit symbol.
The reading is 1984.3814 m³
